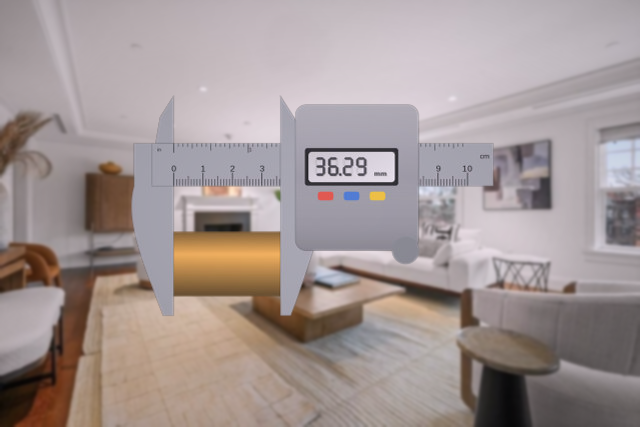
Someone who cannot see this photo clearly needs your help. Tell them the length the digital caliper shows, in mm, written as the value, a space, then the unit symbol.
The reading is 36.29 mm
